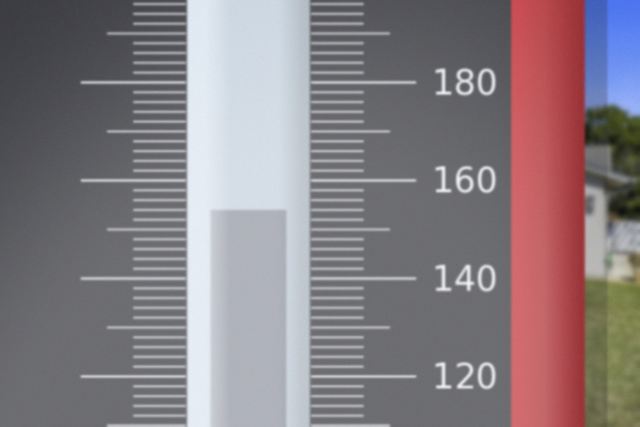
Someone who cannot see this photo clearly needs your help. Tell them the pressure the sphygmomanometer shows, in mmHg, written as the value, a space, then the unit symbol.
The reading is 154 mmHg
